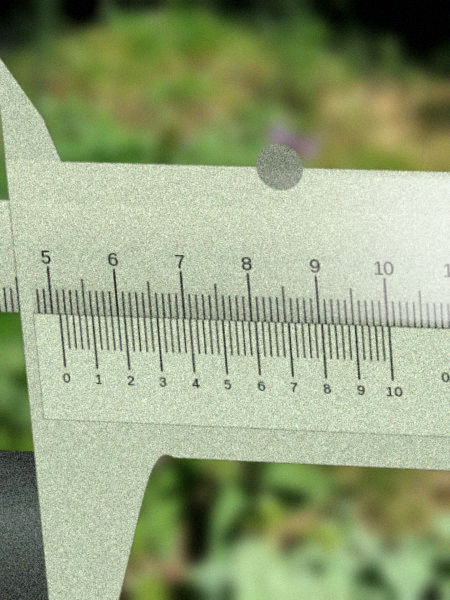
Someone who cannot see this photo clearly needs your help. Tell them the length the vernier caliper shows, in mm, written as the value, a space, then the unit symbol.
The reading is 51.2 mm
